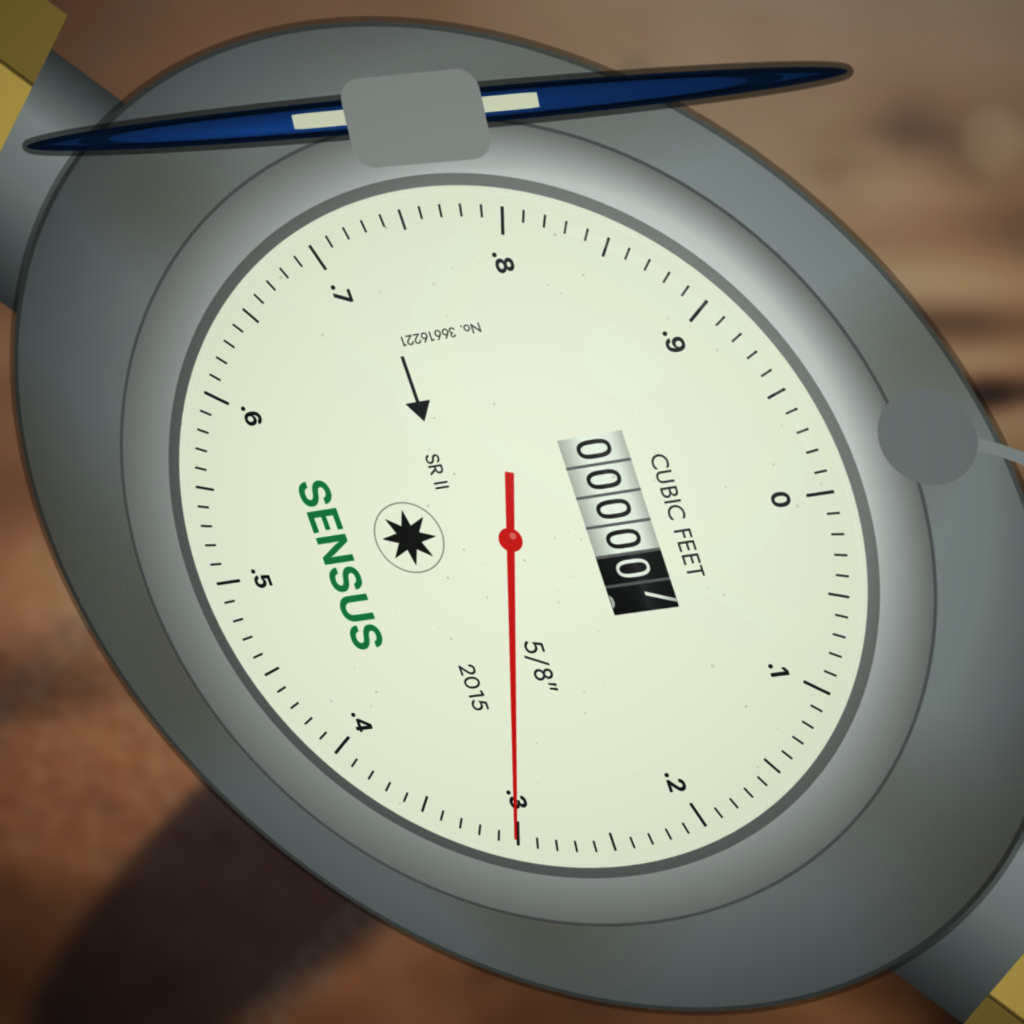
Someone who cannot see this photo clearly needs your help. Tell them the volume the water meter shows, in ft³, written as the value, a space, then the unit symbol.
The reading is 7.30 ft³
